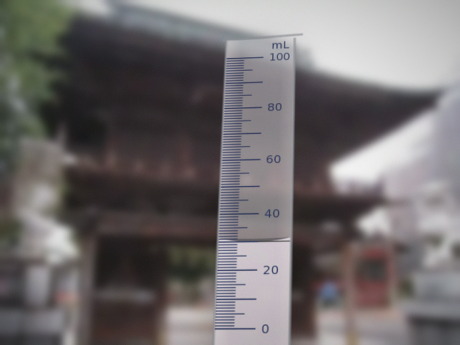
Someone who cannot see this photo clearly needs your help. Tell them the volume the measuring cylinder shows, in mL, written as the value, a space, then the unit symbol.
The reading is 30 mL
